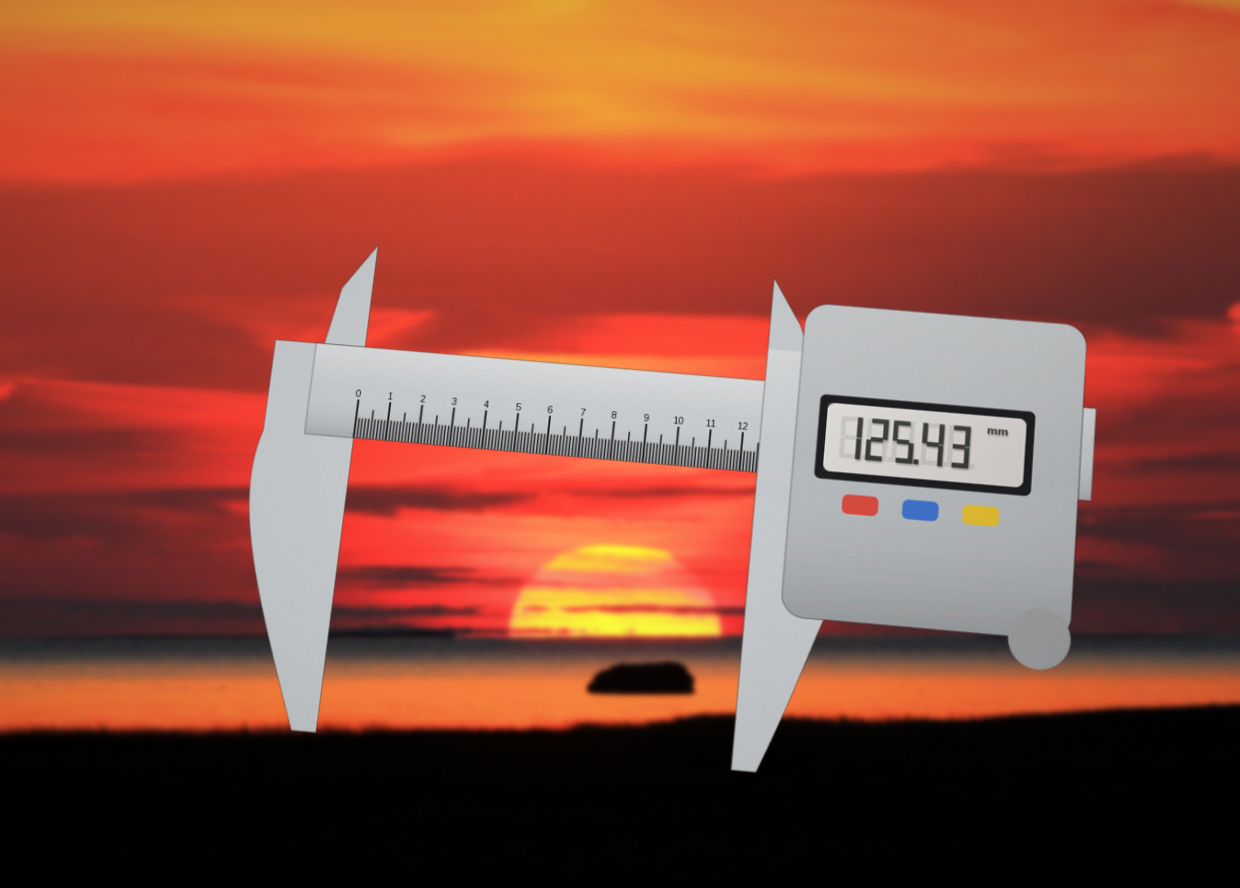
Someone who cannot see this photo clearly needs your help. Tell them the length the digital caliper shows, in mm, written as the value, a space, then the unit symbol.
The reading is 125.43 mm
